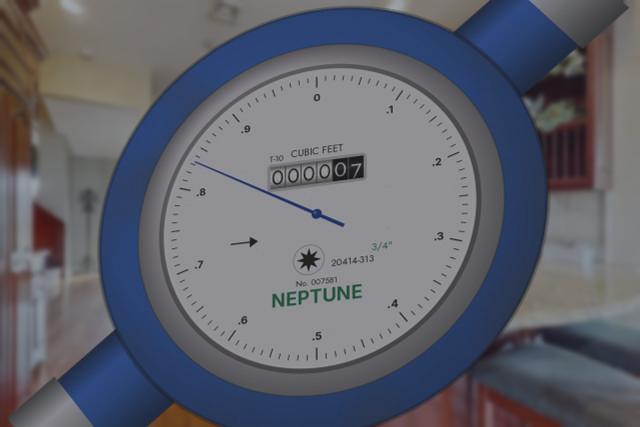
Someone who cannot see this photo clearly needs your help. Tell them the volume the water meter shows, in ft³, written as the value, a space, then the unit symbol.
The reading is 6.83 ft³
